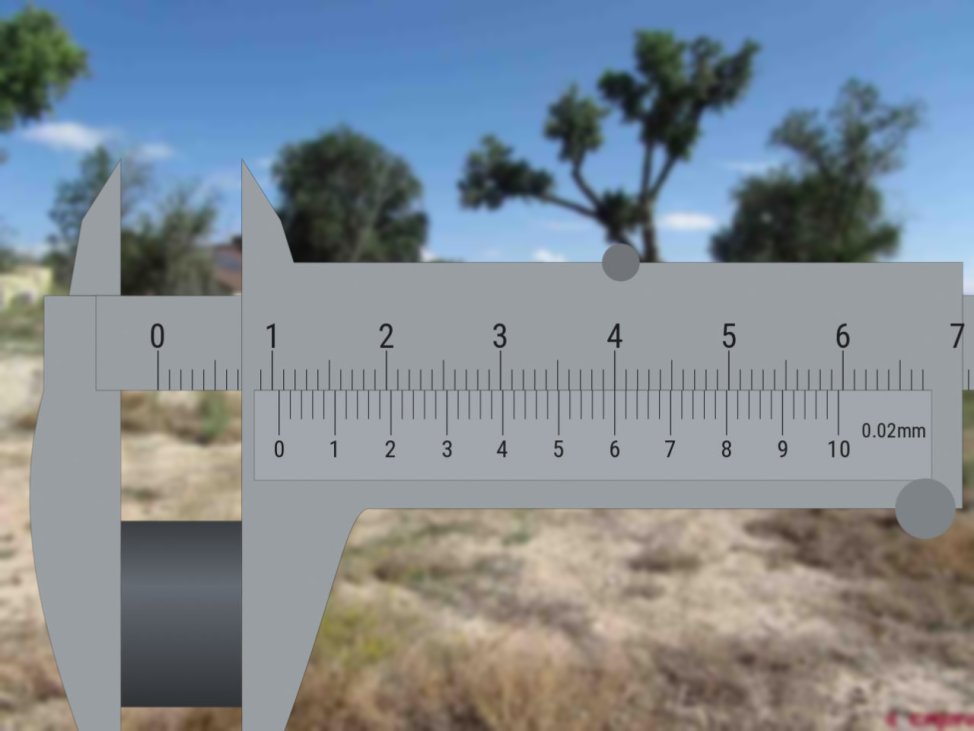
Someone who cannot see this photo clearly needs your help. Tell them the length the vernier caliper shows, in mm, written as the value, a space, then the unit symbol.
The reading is 10.6 mm
